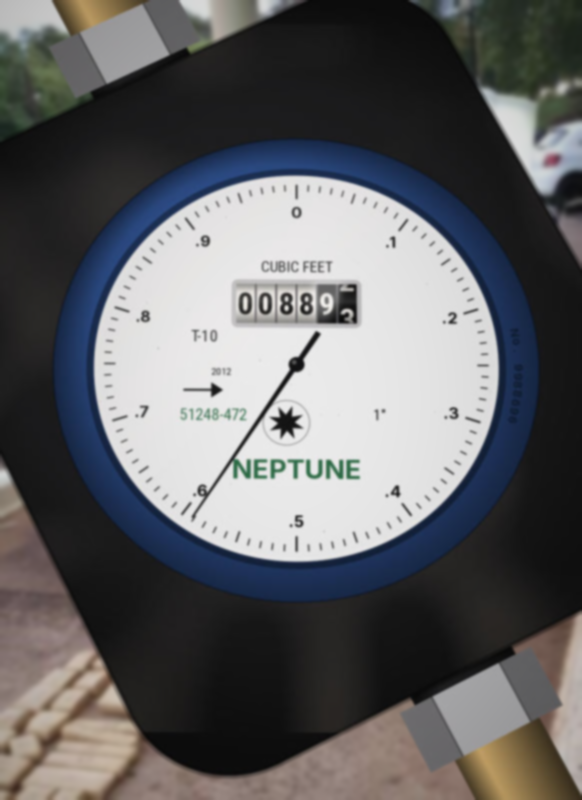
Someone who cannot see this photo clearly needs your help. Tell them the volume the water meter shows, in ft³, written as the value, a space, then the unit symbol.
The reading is 8892.59 ft³
